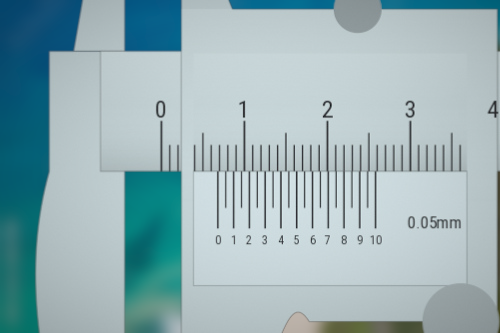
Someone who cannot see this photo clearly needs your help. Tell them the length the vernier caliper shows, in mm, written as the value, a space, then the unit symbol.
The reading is 6.8 mm
